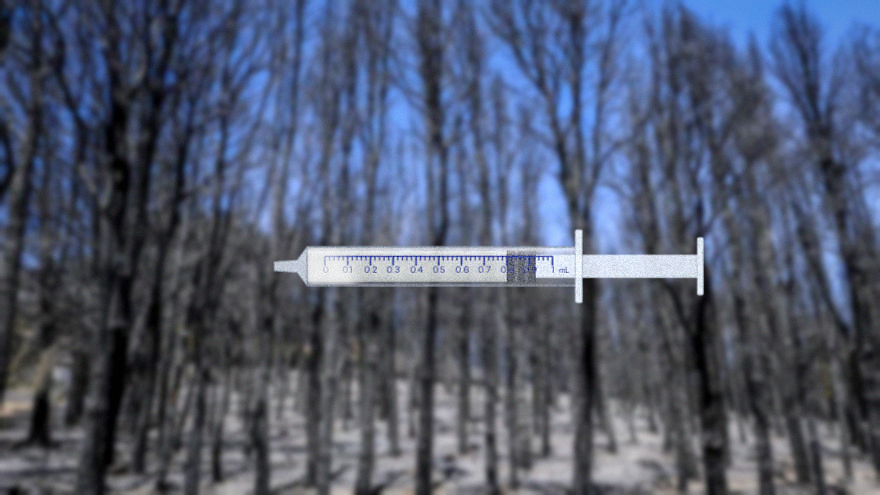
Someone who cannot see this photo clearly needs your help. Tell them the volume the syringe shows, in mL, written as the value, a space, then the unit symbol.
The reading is 0.8 mL
